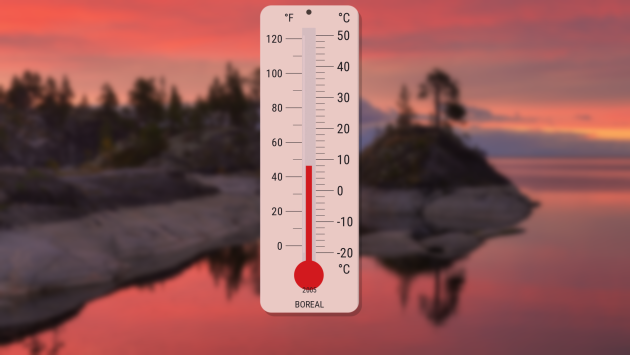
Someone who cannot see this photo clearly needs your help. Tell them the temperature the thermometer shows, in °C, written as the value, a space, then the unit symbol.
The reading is 8 °C
